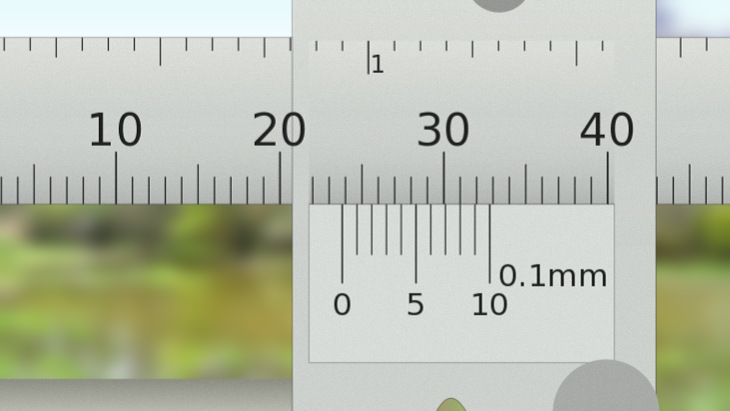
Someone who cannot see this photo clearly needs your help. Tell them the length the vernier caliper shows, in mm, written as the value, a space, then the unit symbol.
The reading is 23.8 mm
